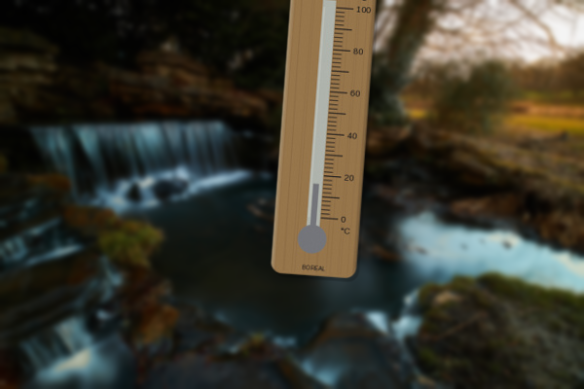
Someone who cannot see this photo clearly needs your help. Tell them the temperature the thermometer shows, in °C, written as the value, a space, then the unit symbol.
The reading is 16 °C
